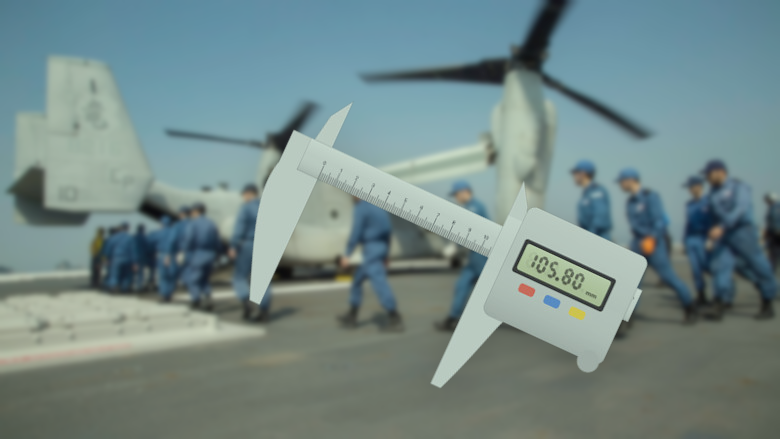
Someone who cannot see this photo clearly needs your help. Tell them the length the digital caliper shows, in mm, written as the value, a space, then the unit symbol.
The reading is 105.80 mm
